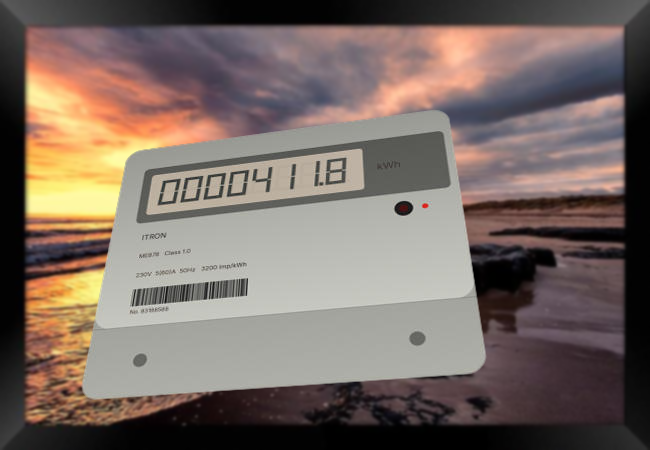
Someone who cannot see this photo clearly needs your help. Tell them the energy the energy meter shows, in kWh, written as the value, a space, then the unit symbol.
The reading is 411.8 kWh
